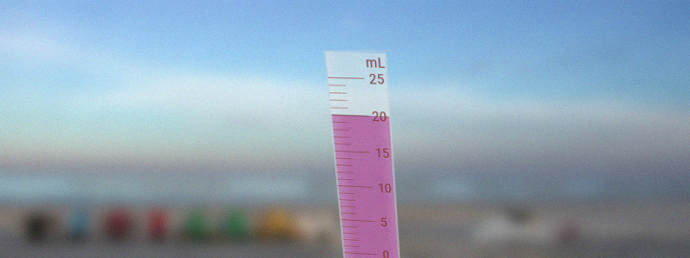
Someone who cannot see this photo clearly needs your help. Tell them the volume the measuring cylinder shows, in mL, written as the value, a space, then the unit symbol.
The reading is 20 mL
